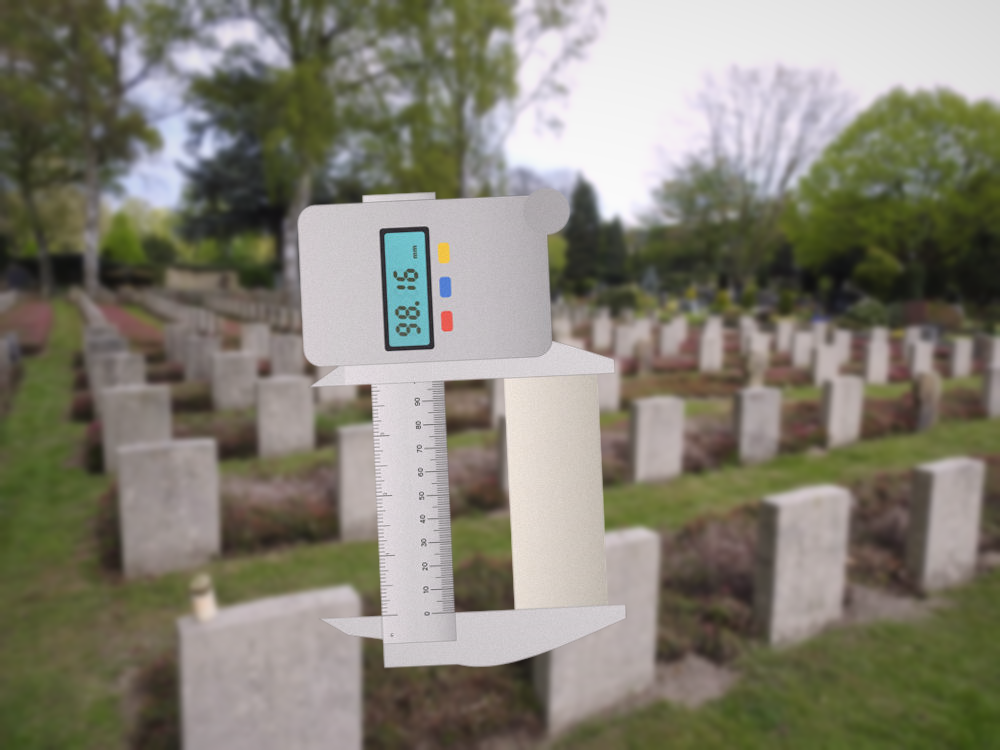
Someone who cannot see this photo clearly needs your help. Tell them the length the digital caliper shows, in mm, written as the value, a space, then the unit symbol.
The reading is 98.16 mm
